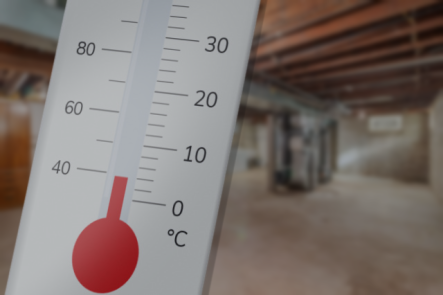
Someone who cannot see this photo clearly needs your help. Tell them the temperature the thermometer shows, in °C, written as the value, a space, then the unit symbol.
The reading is 4 °C
